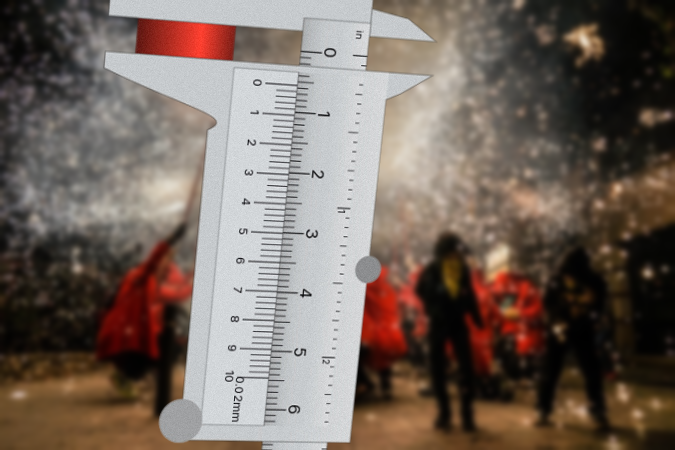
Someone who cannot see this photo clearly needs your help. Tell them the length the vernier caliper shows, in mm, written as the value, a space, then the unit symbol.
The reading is 5.6 mm
